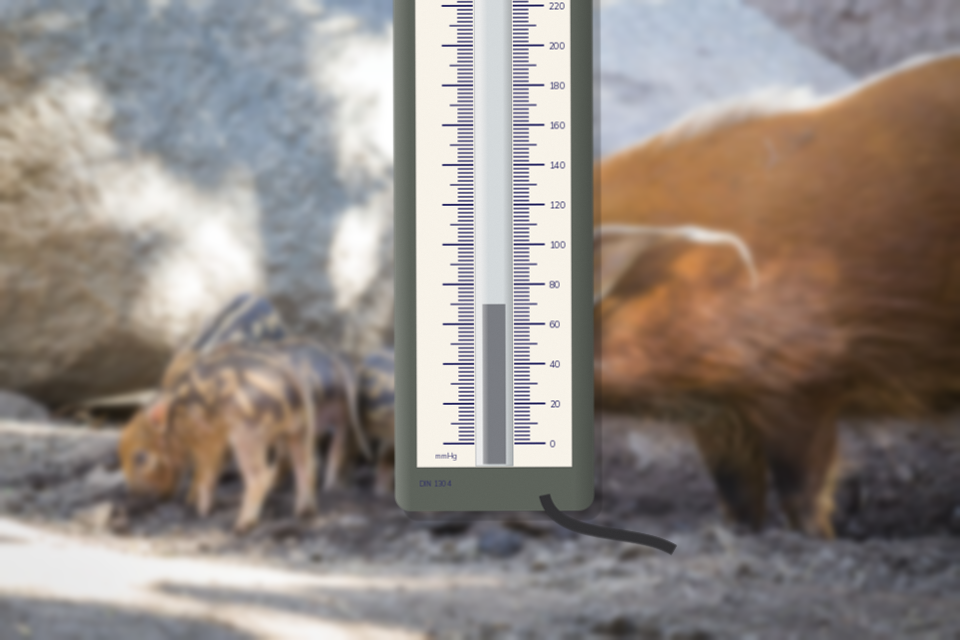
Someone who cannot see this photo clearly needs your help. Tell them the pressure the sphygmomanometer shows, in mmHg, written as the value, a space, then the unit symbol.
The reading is 70 mmHg
